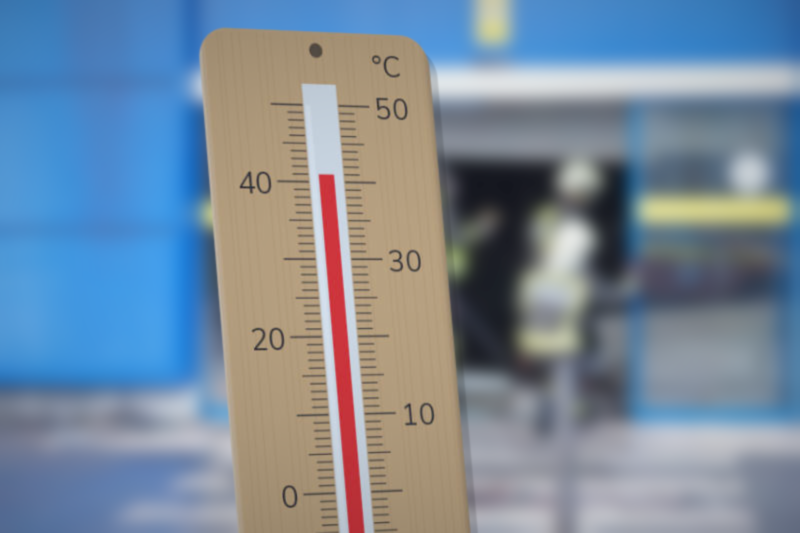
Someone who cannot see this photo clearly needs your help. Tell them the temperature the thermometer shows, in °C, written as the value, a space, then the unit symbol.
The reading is 41 °C
